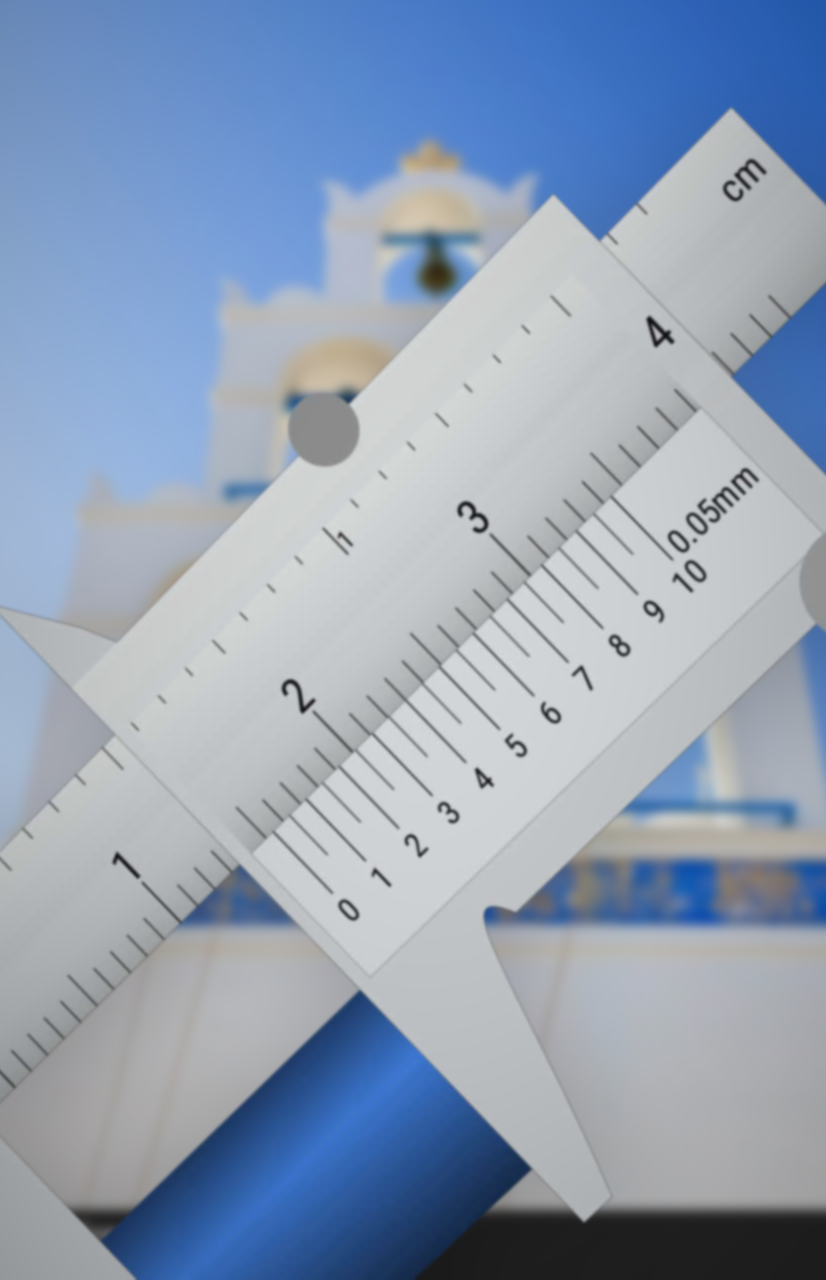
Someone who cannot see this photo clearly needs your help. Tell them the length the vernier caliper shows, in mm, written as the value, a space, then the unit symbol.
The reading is 15.4 mm
